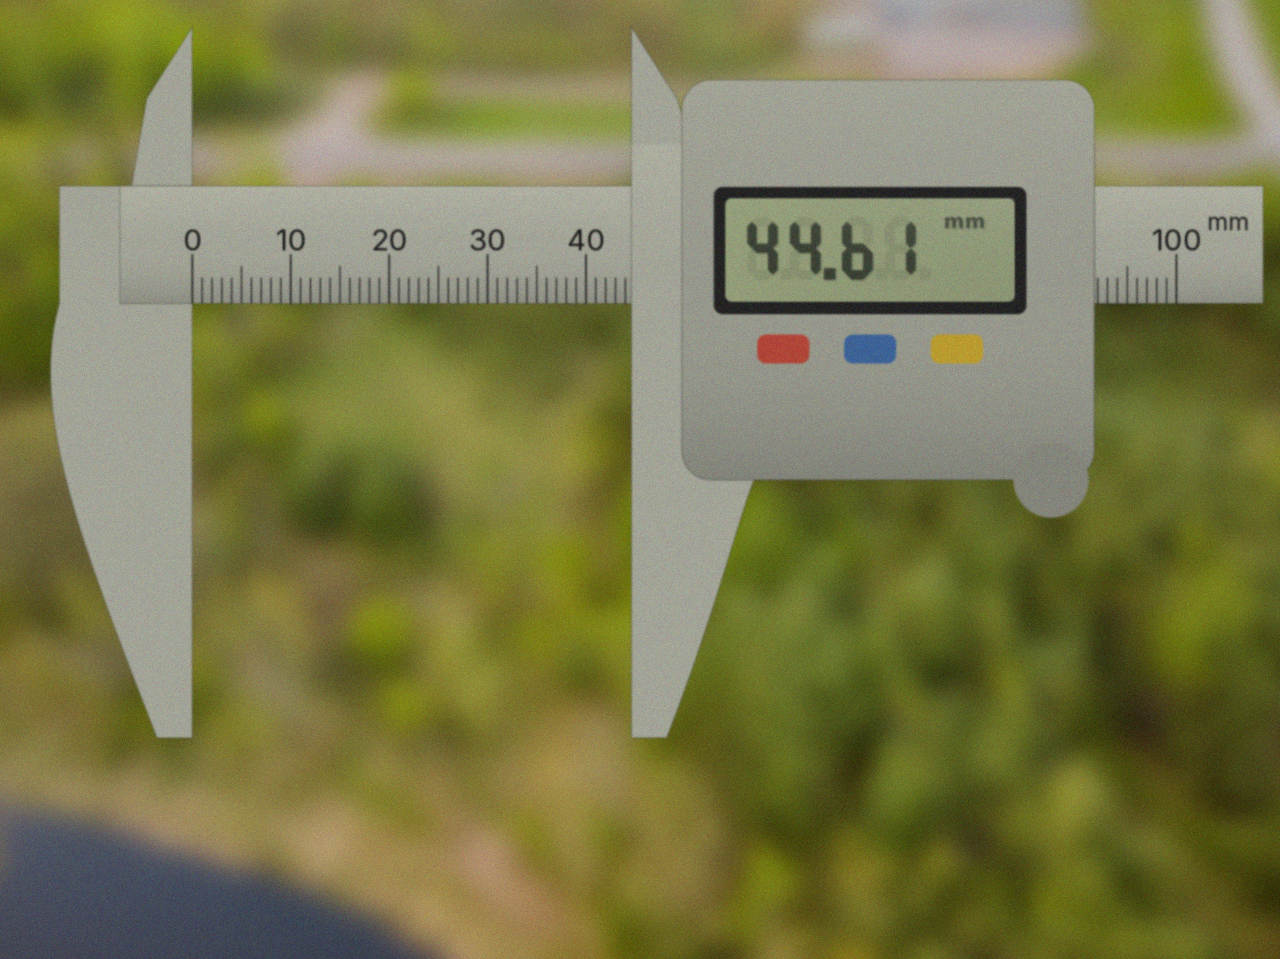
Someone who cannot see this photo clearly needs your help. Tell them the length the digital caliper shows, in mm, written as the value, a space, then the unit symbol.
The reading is 44.61 mm
